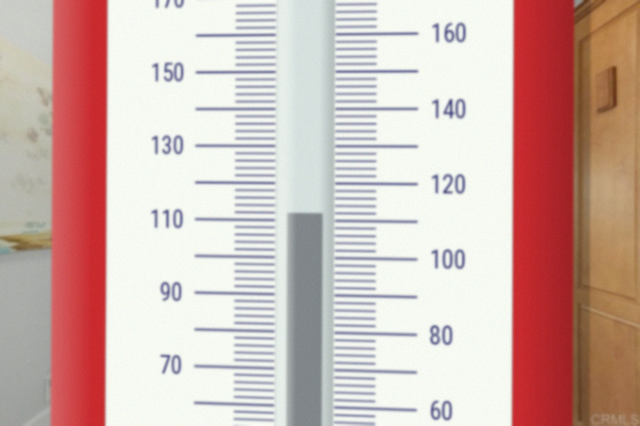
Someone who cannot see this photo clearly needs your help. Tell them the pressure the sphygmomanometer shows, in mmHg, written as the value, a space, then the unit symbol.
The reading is 112 mmHg
